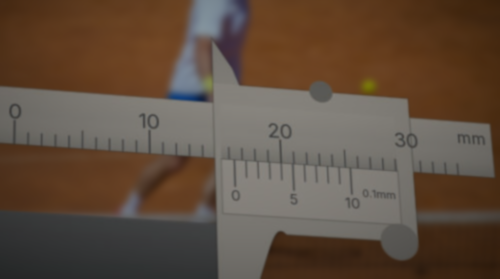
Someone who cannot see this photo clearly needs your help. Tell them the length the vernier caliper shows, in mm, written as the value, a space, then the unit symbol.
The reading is 16.4 mm
